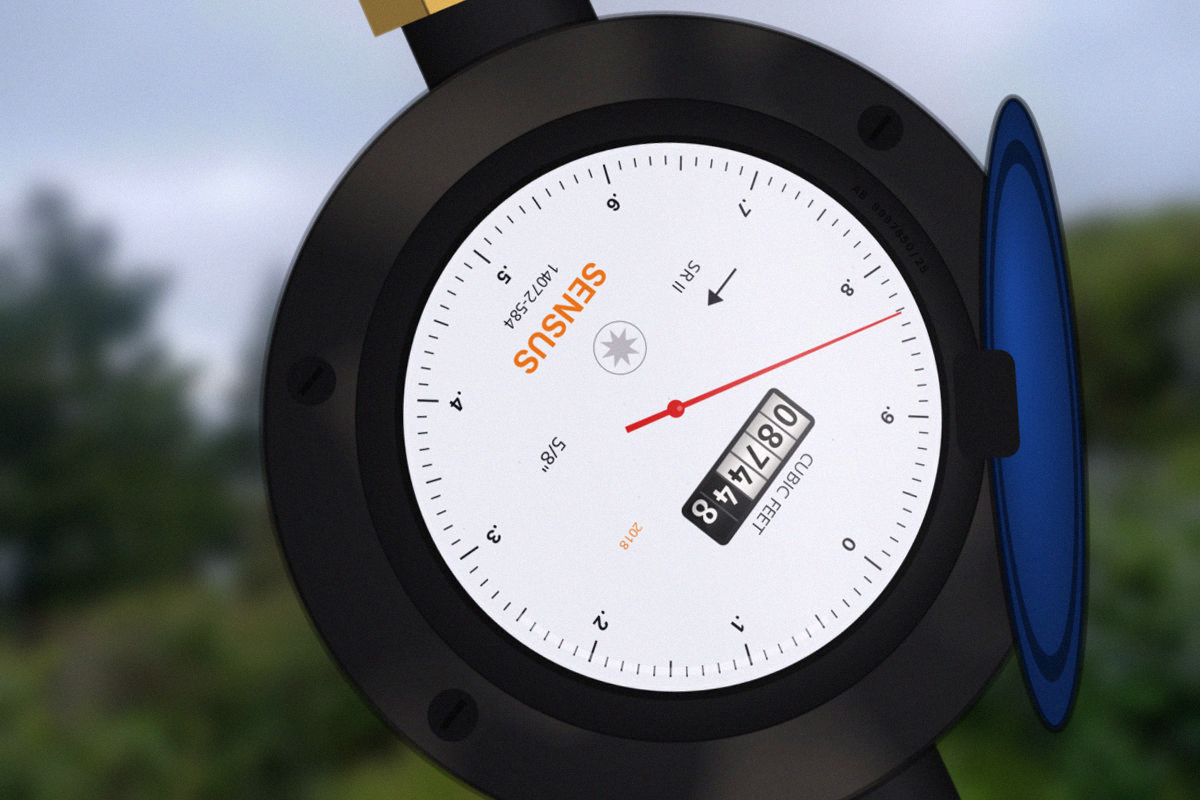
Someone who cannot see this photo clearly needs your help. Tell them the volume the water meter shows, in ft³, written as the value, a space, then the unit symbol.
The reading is 87447.83 ft³
